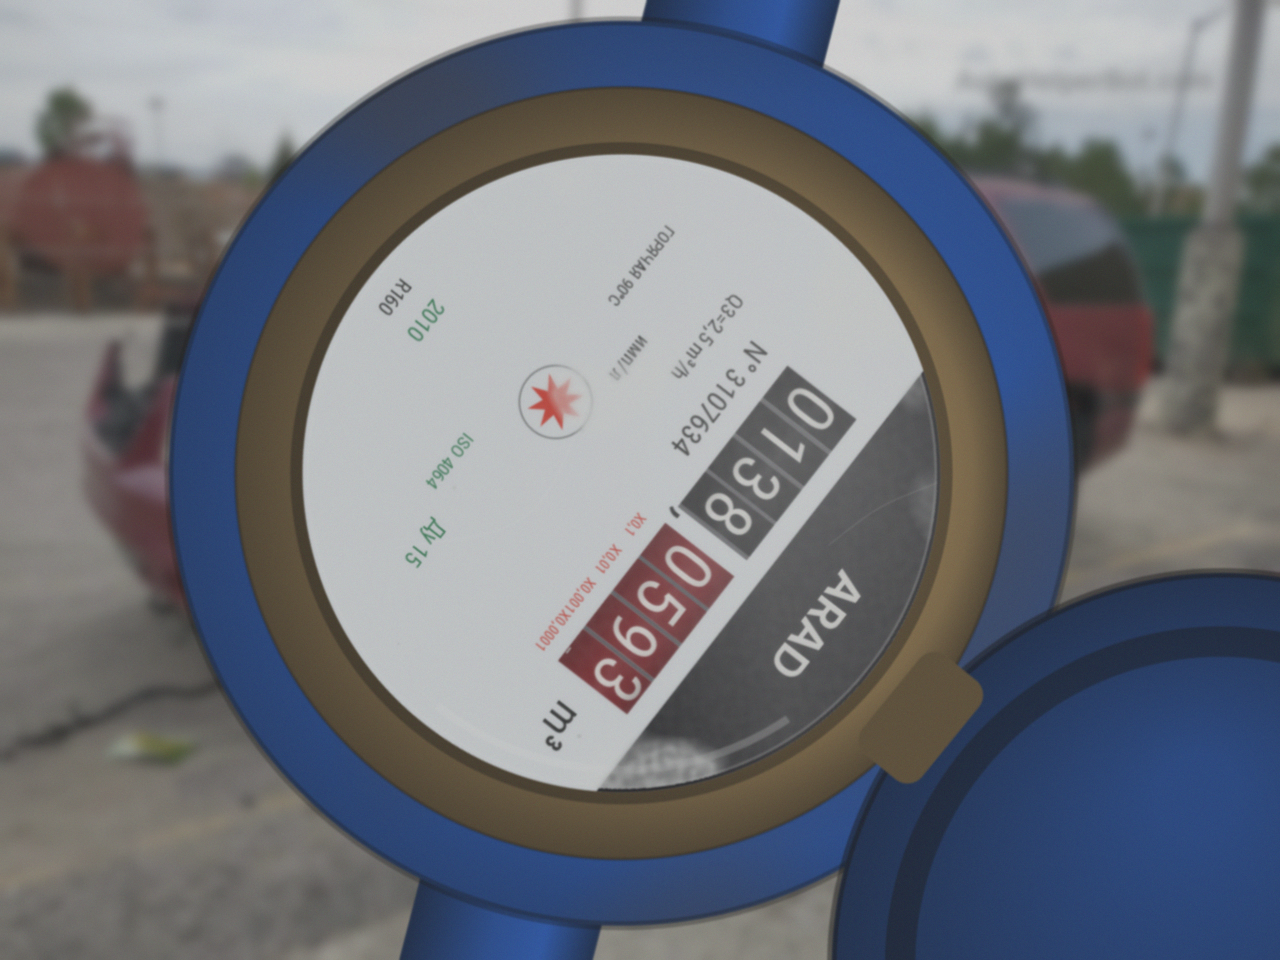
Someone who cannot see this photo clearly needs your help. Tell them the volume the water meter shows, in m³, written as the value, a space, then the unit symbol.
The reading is 138.0593 m³
